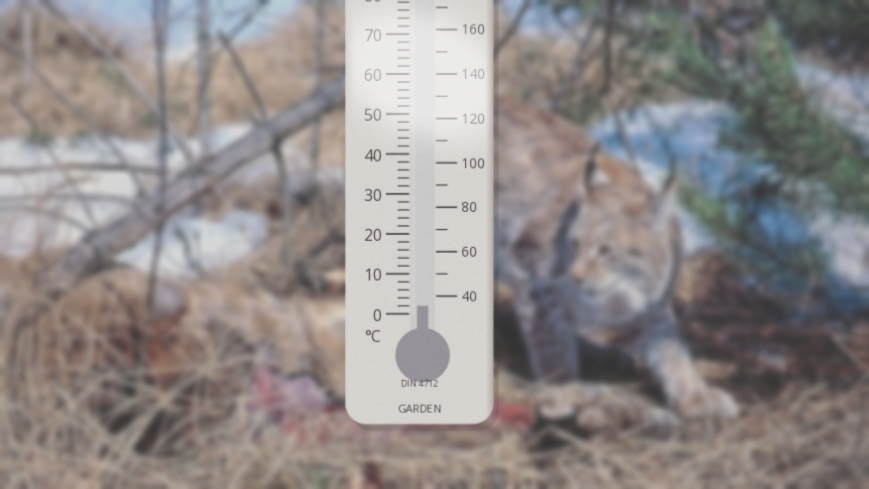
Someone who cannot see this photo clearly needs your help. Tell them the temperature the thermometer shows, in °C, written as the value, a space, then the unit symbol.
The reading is 2 °C
